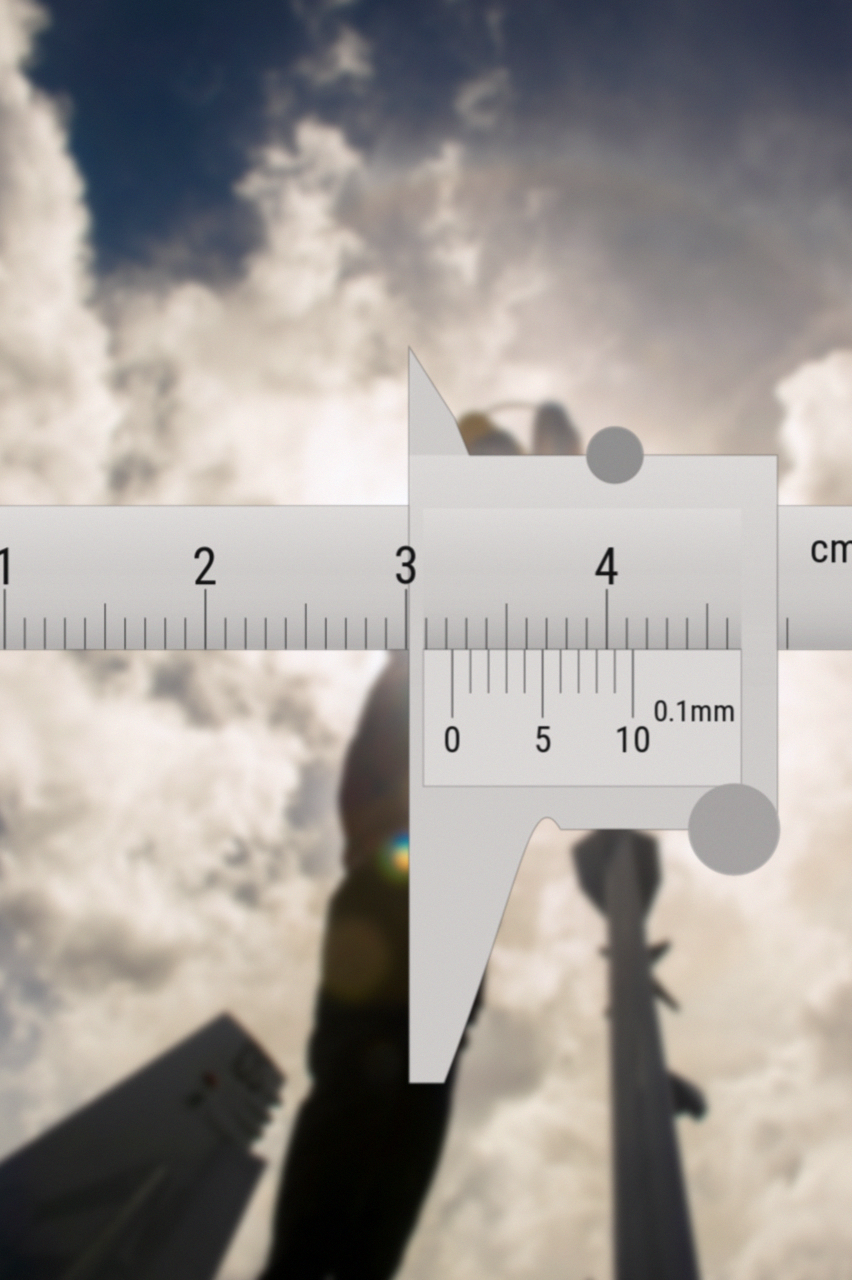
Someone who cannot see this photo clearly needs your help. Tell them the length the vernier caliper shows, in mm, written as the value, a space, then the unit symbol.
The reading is 32.3 mm
